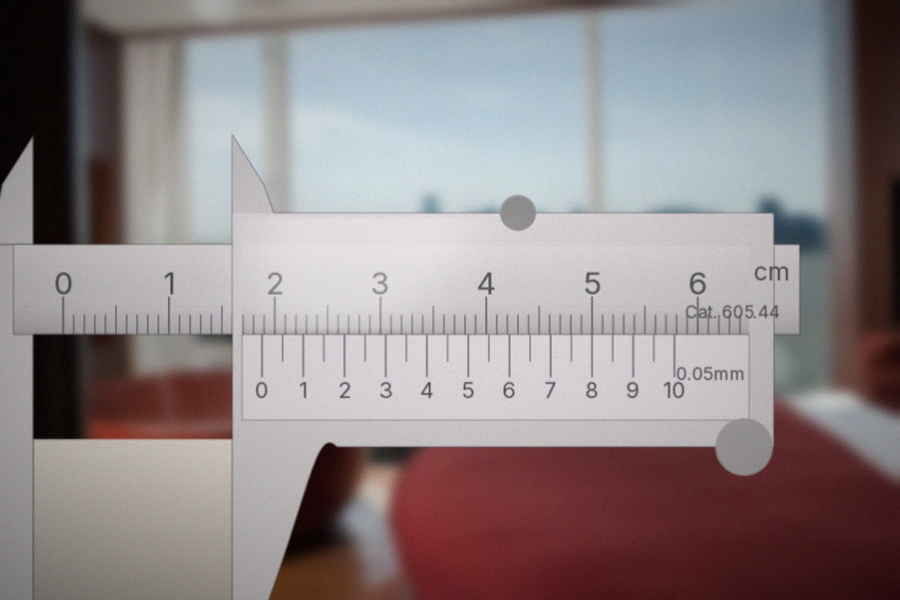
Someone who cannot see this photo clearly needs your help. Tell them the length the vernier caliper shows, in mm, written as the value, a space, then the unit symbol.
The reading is 18.8 mm
